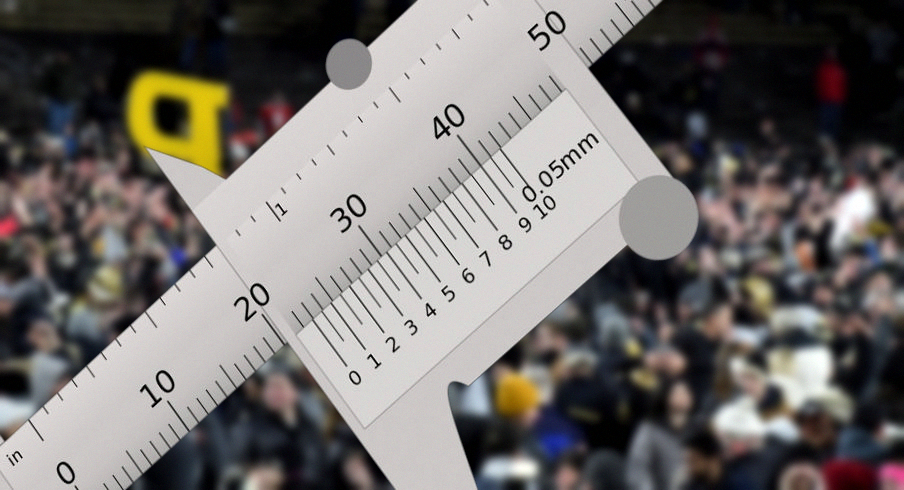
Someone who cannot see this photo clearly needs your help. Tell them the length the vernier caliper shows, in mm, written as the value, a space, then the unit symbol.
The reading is 22.9 mm
